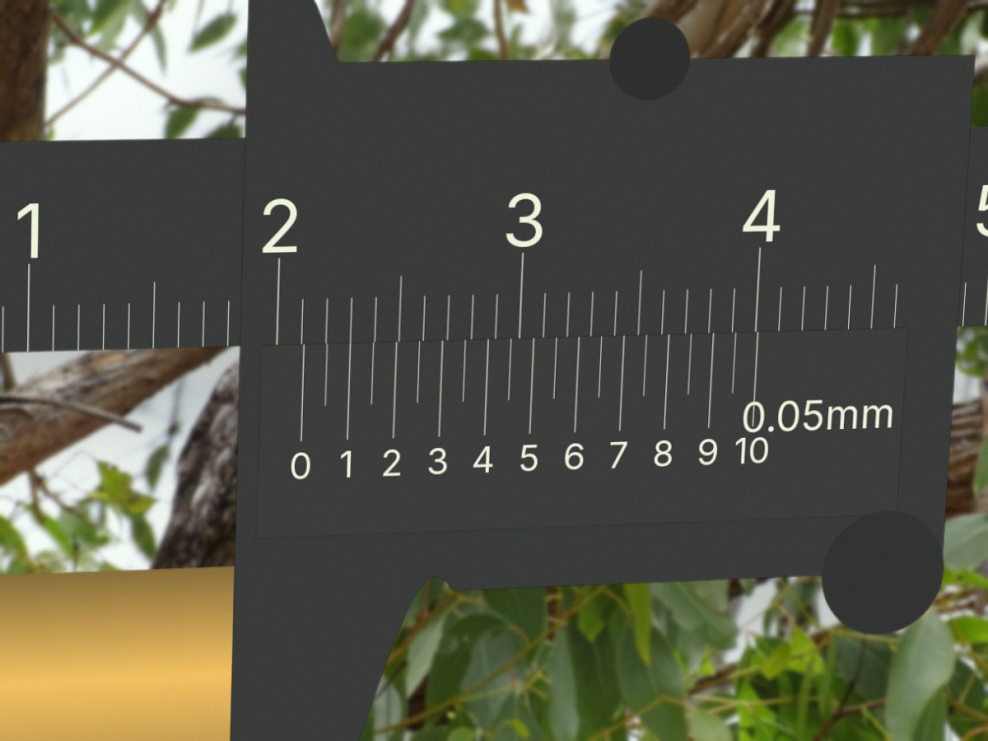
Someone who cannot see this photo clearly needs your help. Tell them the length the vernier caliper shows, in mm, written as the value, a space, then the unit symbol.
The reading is 21.10 mm
